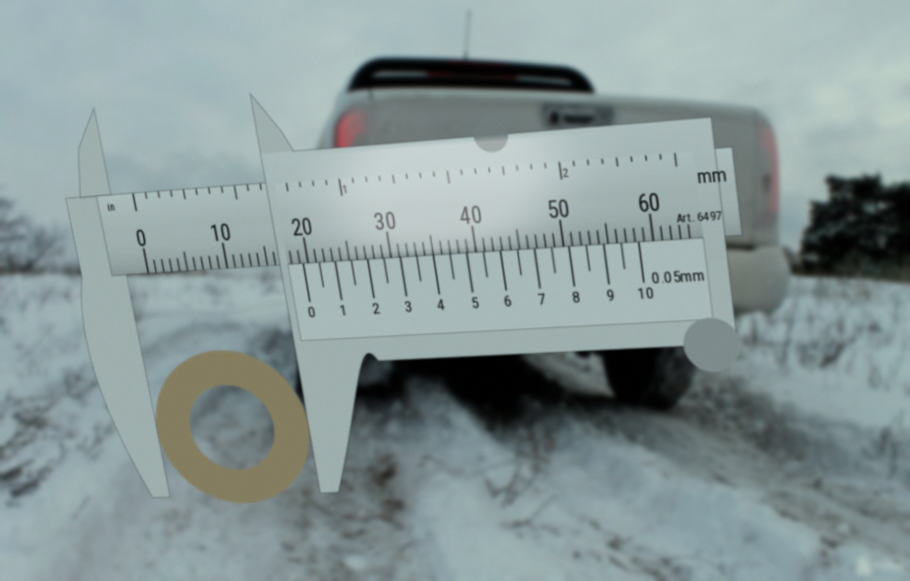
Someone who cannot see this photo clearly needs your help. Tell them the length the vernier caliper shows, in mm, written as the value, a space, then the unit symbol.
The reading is 19.4 mm
